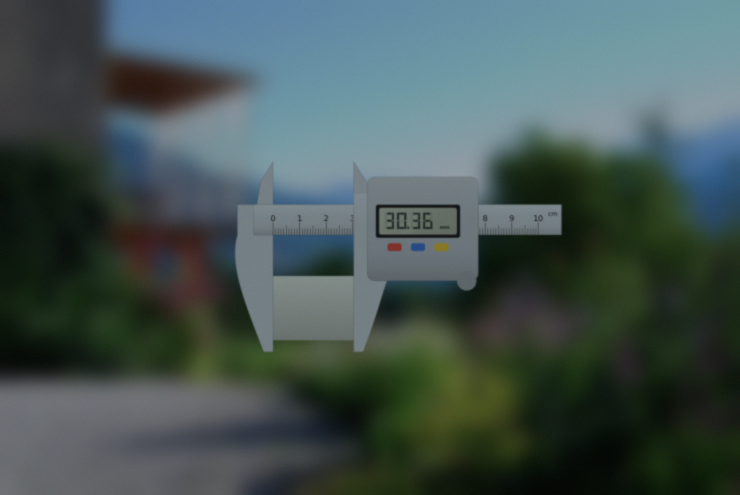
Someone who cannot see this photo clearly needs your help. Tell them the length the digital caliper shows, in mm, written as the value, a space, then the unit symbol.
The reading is 30.36 mm
